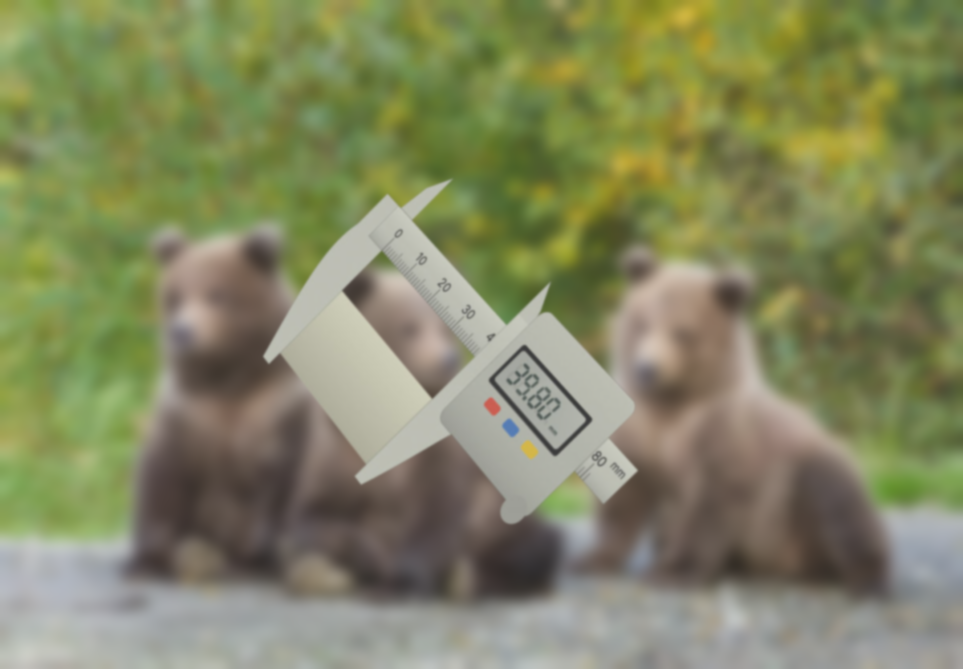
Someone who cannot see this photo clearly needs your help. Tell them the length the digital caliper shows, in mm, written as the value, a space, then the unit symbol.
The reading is 39.80 mm
